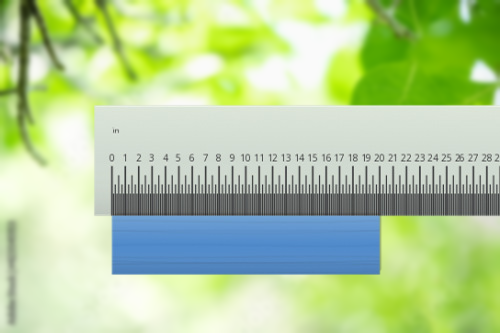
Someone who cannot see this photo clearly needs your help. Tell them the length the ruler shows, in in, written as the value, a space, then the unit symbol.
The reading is 20 in
